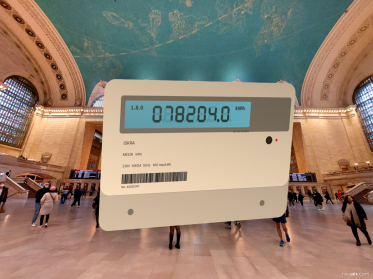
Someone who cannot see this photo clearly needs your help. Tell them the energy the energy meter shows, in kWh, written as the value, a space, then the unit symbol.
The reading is 78204.0 kWh
